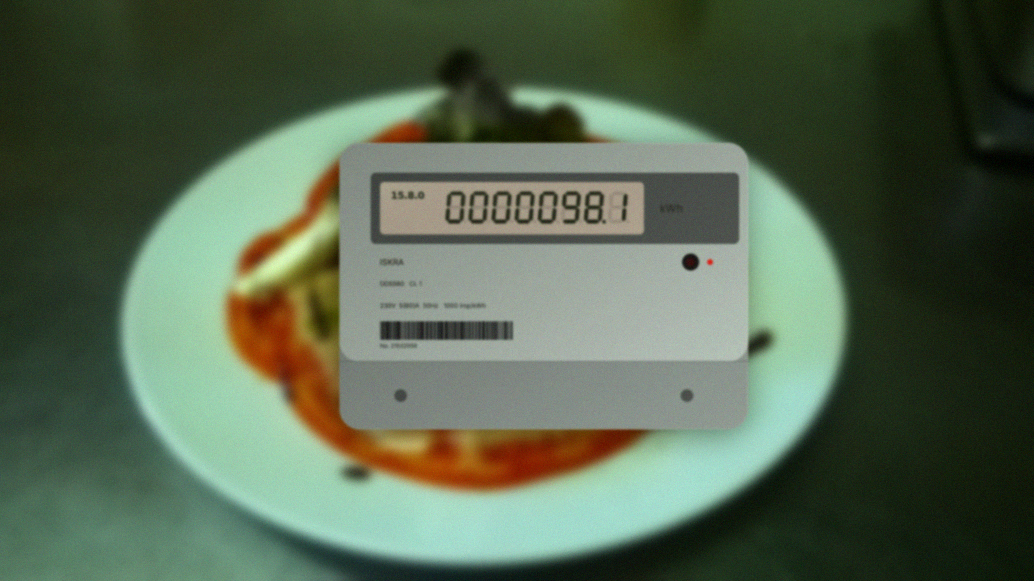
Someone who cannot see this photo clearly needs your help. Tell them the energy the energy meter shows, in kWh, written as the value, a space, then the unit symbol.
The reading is 98.1 kWh
